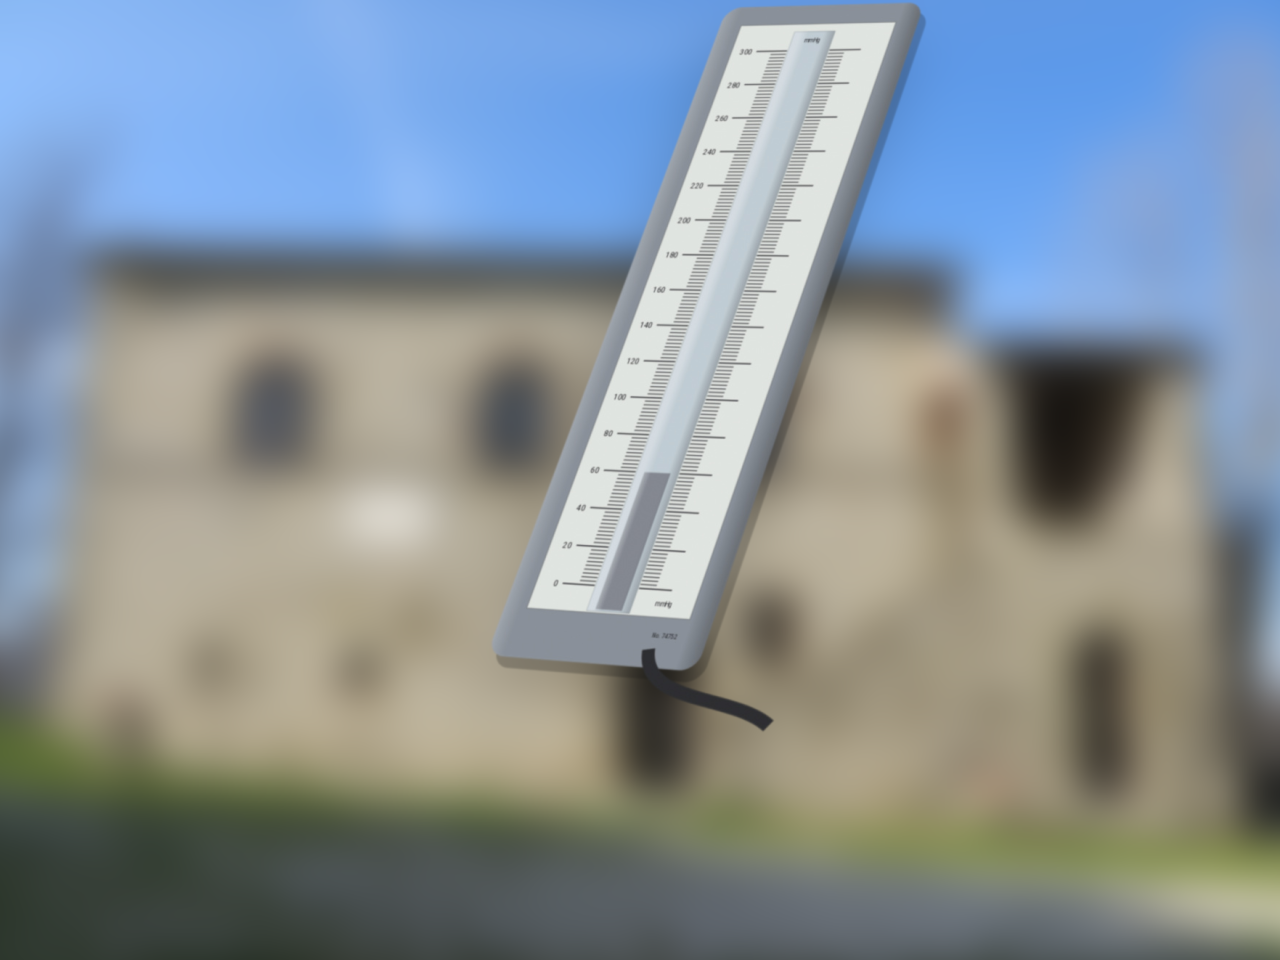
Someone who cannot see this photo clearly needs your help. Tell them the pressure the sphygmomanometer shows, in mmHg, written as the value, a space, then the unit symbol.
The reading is 60 mmHg
